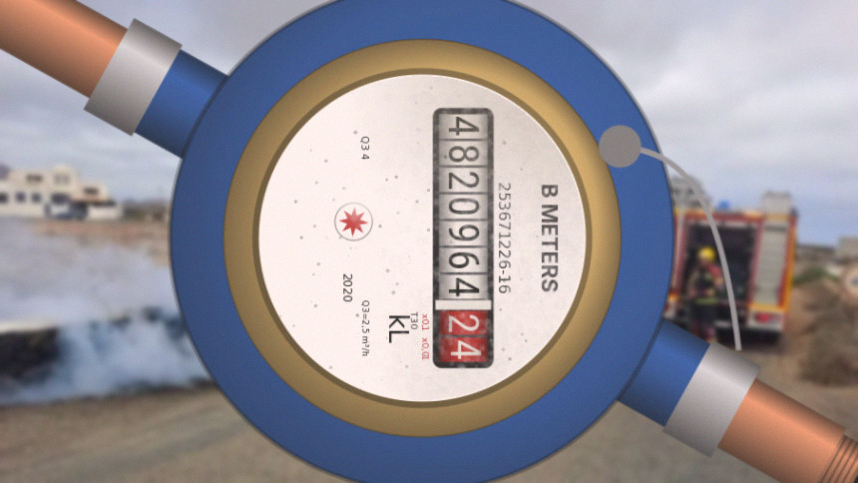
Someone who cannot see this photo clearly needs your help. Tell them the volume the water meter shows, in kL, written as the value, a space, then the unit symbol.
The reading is 4820964.24 kL
